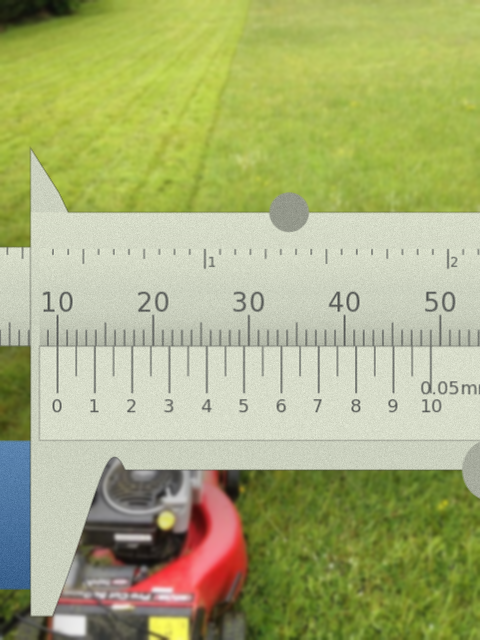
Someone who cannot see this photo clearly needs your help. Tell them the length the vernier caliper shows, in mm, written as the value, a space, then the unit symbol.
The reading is 10.0 mm
